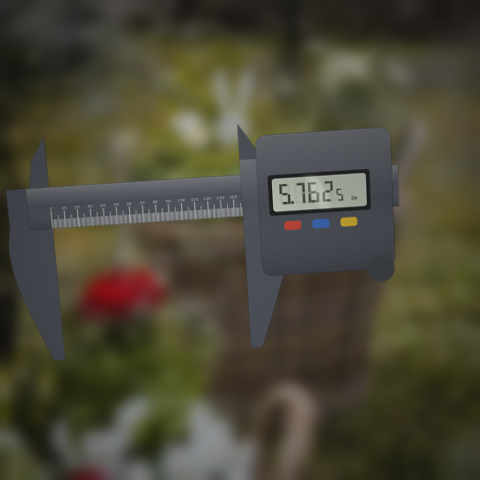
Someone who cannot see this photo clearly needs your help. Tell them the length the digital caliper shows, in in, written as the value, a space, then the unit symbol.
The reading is 5.7625 in
